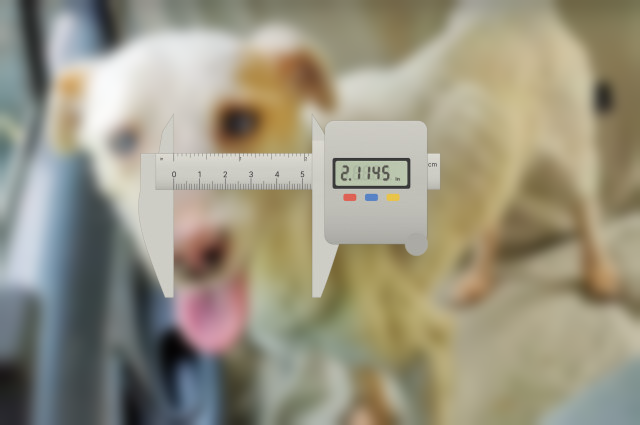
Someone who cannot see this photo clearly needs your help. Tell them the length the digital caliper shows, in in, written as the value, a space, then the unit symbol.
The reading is 2.1145 in
